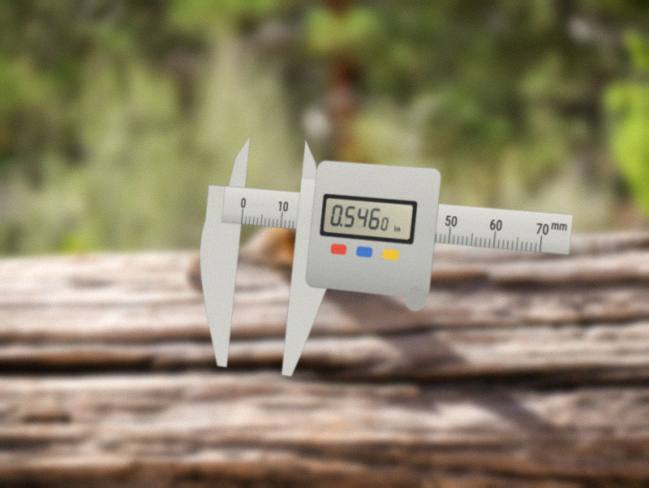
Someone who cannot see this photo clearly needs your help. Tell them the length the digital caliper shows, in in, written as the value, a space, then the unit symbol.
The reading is 0.5460 in
